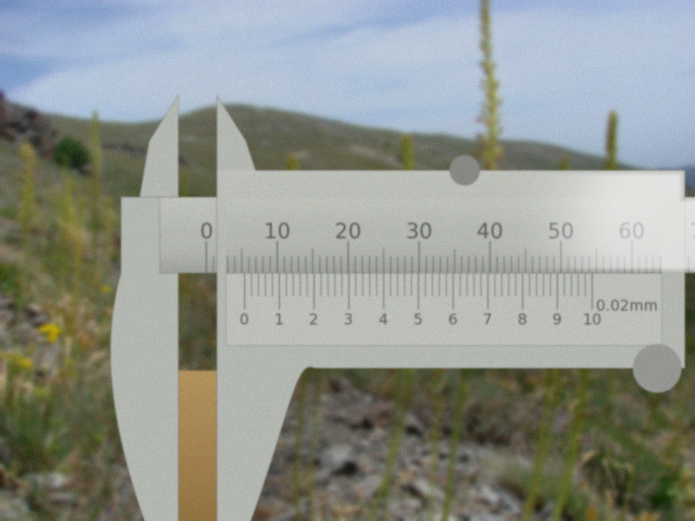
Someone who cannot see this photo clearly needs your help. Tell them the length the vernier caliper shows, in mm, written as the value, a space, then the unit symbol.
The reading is 5.4 mm
